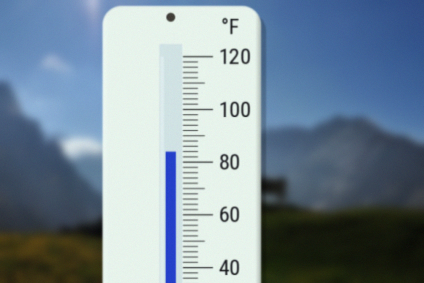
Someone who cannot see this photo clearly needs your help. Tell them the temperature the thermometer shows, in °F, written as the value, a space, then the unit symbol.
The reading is 84 °F
